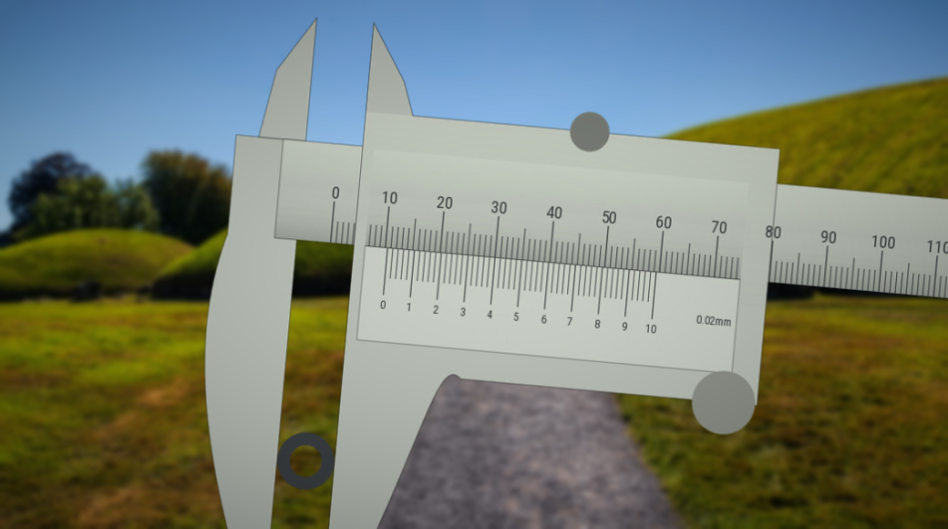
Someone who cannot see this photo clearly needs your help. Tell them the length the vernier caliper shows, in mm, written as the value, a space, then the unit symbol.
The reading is 10.4 mm
